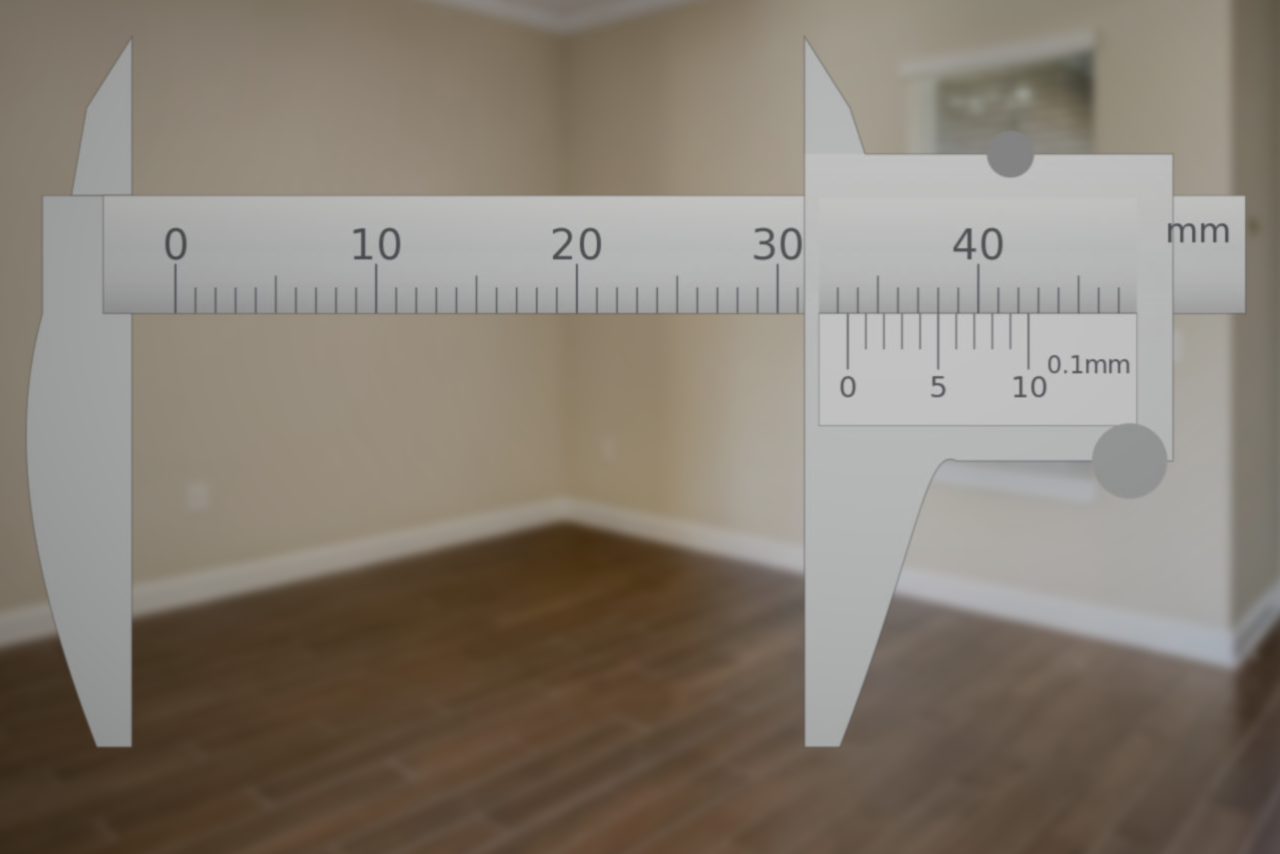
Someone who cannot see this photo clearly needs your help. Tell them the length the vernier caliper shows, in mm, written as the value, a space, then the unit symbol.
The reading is 33.5 mm
